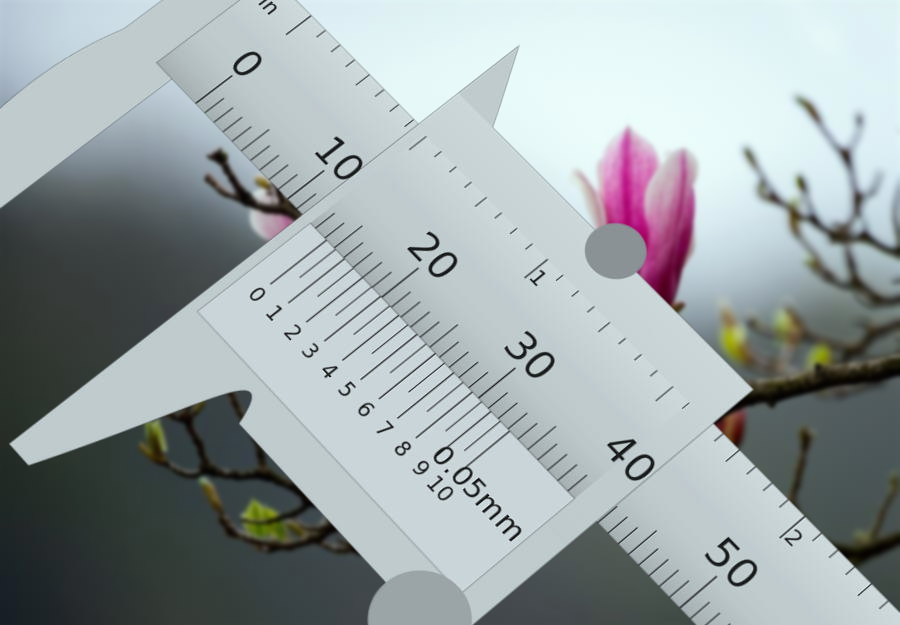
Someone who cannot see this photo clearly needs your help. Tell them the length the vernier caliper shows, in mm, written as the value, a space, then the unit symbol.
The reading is 14.2 mm
